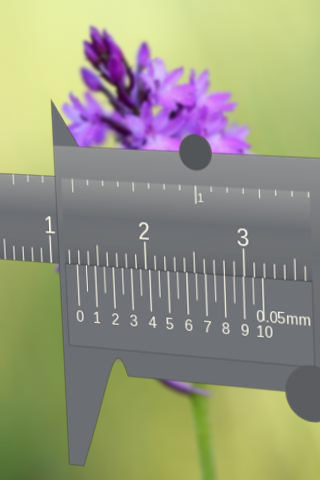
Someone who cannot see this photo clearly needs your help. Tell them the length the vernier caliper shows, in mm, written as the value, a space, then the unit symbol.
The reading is 12.8 mm
